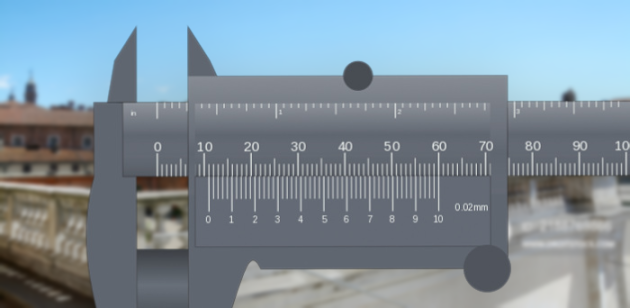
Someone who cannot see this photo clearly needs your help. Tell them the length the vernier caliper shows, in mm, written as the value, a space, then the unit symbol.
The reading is 11.0 mm
